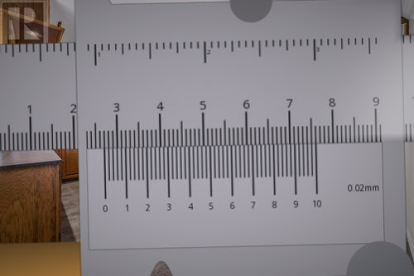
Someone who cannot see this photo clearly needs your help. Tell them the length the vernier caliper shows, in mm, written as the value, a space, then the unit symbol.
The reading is 27.0 mm
